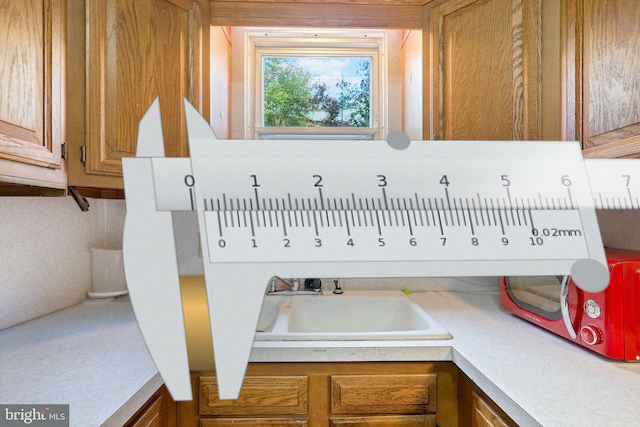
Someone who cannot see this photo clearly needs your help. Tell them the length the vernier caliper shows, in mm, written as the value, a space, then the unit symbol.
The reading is 3.8 mm
